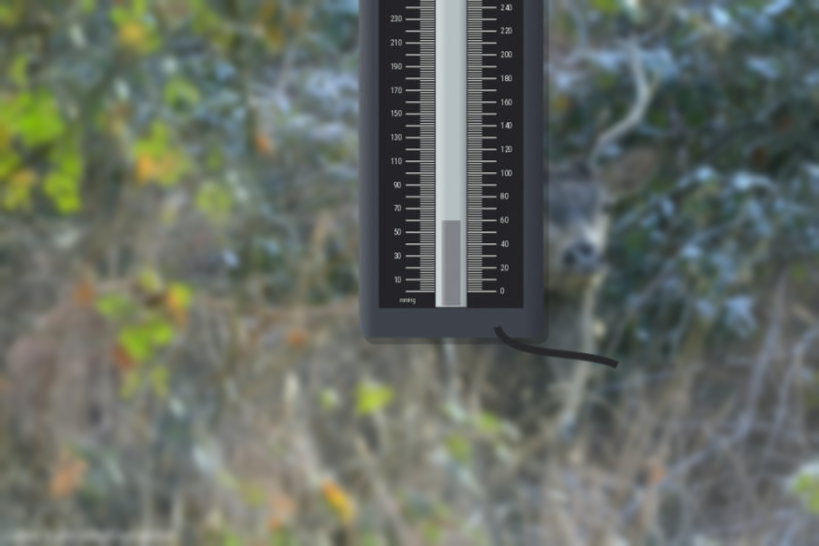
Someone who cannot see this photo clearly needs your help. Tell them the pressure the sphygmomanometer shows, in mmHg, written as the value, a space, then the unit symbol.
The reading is 60 mmHg
